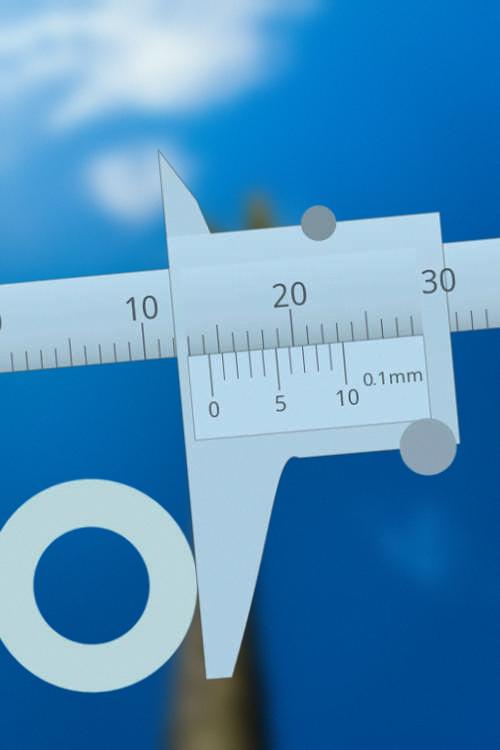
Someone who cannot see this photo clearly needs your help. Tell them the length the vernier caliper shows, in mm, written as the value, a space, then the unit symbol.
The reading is 14.3 mm
